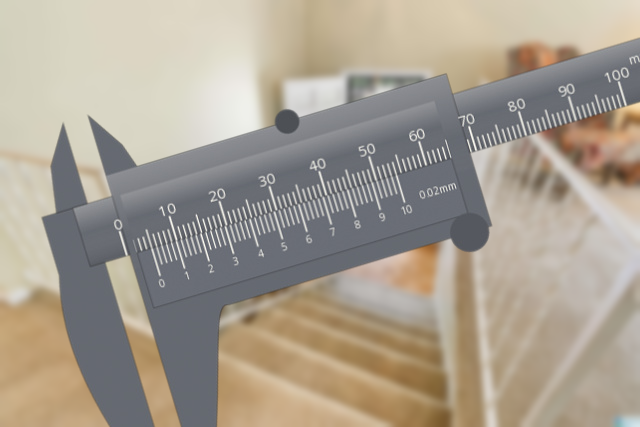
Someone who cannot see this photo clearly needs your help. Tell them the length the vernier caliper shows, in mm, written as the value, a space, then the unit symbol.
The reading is 5.0 mm
